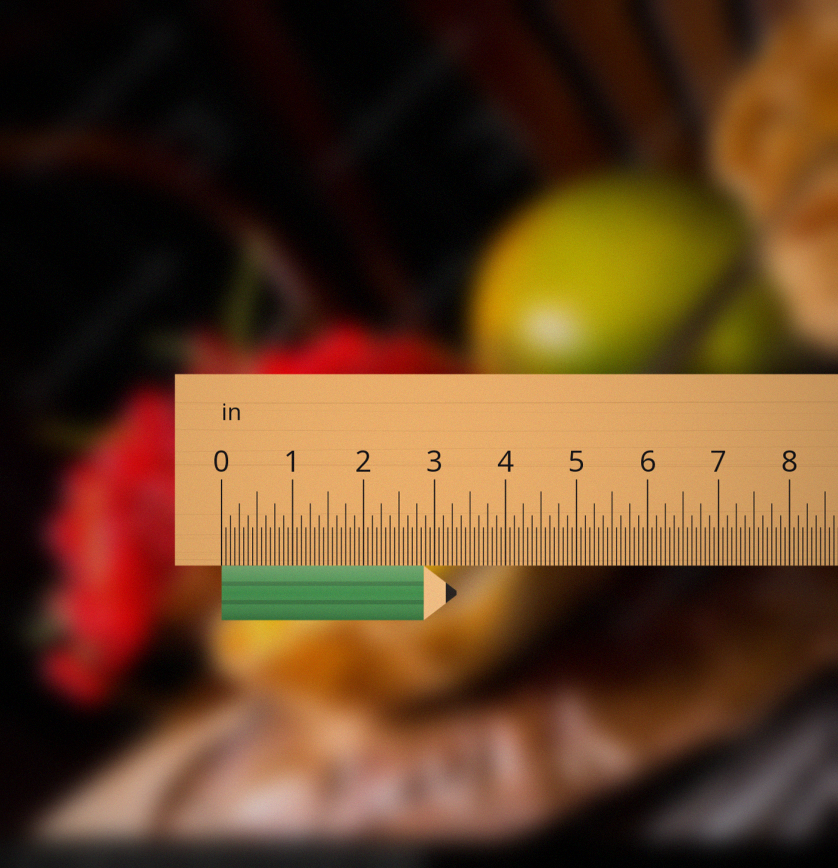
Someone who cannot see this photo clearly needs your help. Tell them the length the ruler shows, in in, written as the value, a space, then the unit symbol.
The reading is 3.3125 in
